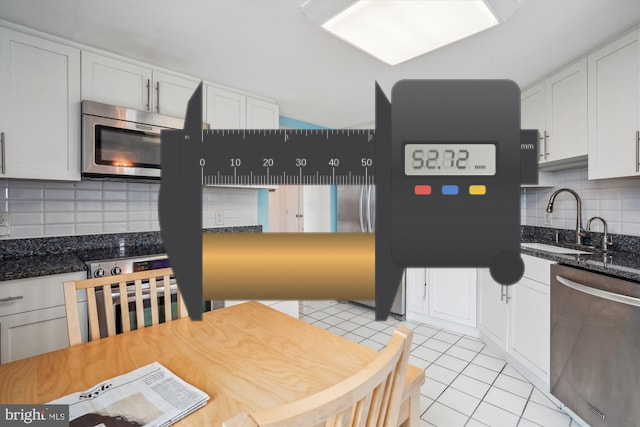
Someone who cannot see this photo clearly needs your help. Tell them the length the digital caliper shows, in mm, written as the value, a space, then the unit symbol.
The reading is 52.72 mm
